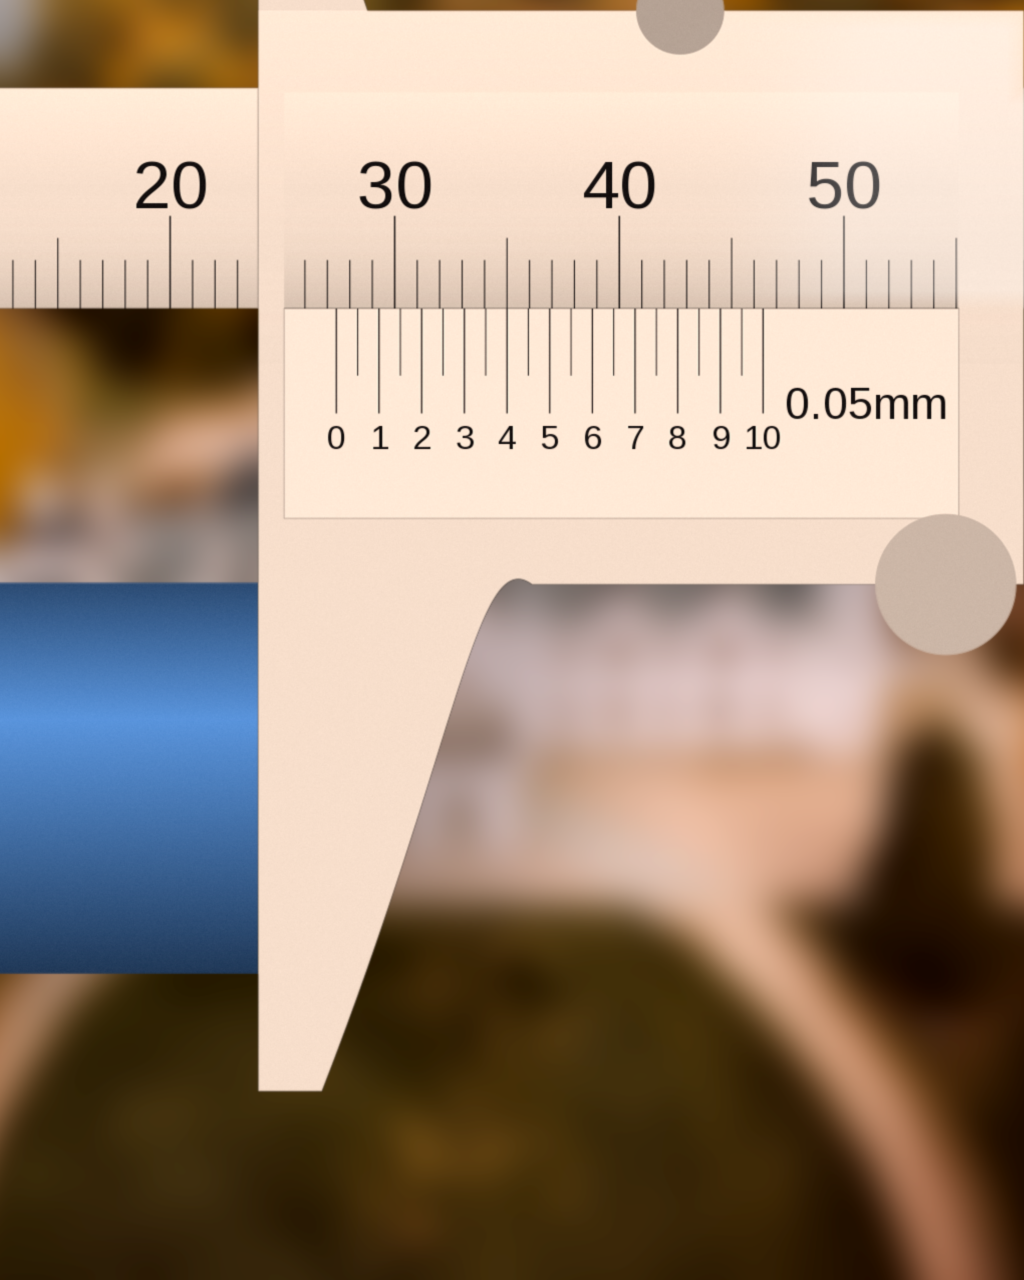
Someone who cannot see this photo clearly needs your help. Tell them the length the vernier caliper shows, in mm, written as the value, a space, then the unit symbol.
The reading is 27.4 mm
